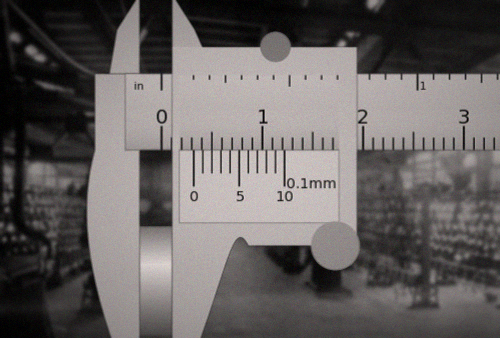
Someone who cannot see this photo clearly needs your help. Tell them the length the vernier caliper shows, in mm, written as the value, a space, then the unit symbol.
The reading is 3.2 mm
